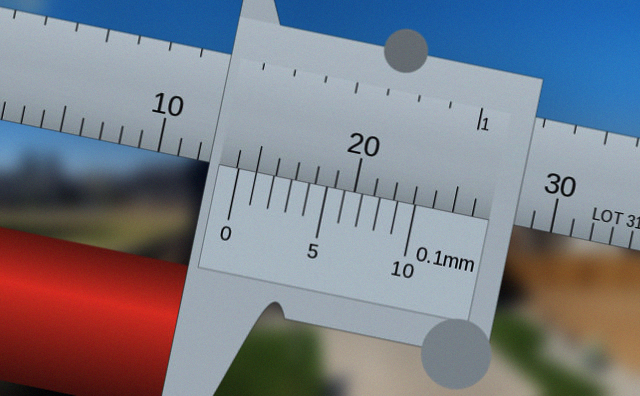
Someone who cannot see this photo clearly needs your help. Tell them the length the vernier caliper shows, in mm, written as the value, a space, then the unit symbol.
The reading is 14.1 mm
